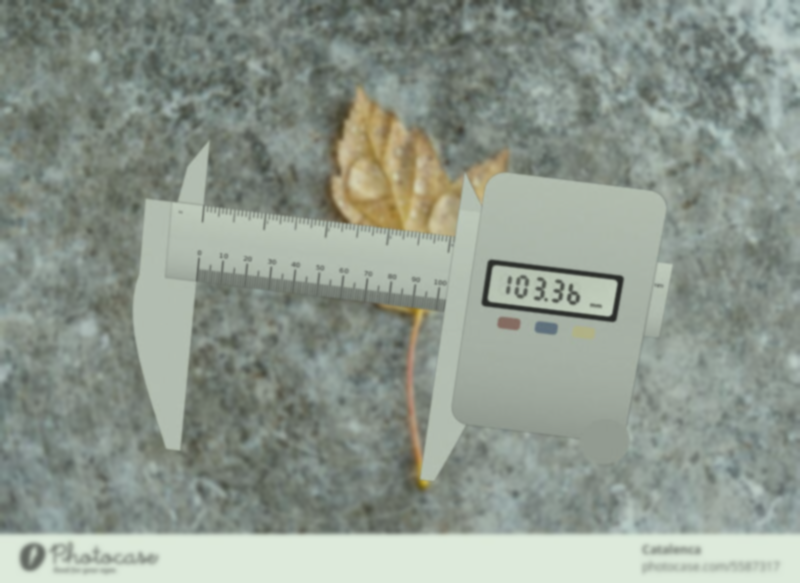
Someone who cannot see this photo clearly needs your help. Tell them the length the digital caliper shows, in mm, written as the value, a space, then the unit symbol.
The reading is 103.36 mm
